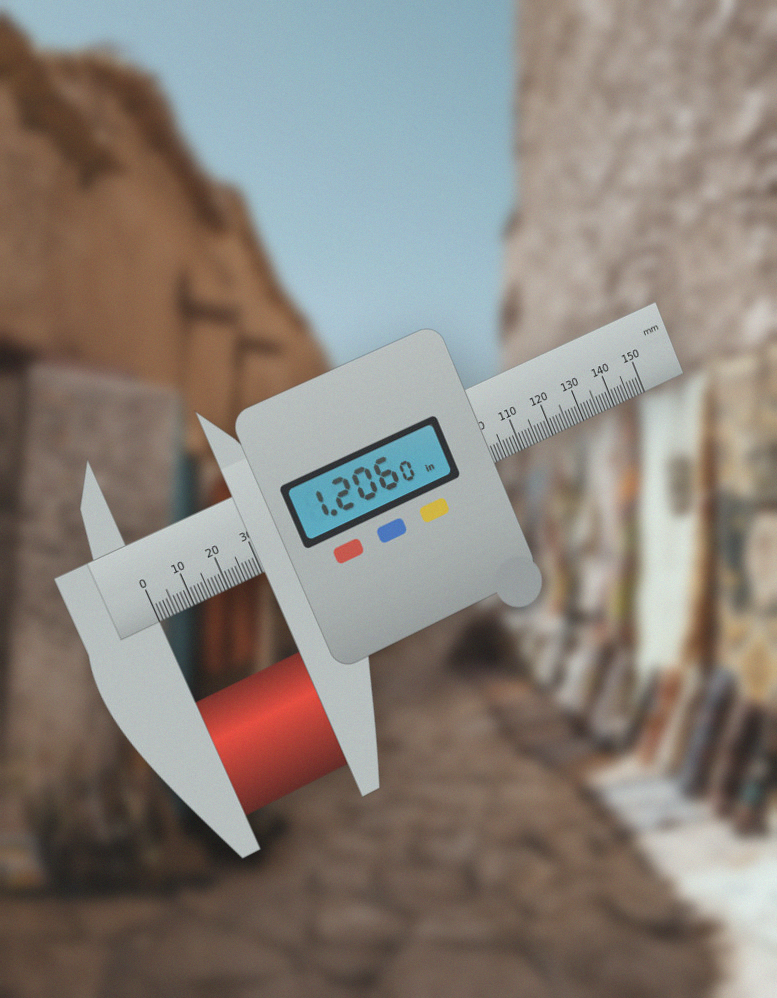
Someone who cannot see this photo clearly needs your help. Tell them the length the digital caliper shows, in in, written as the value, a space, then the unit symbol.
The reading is 1.2060 in
